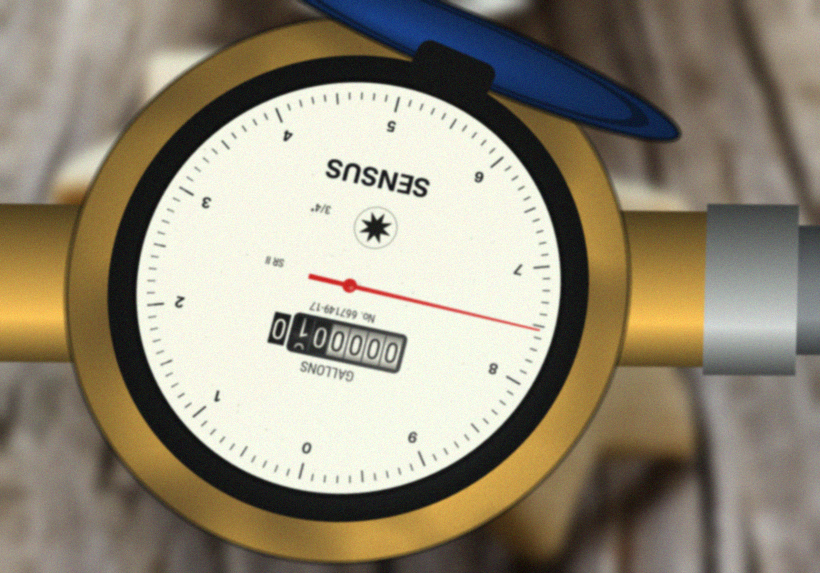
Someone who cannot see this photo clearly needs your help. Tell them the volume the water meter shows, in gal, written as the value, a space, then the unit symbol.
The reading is 7.5 gal
